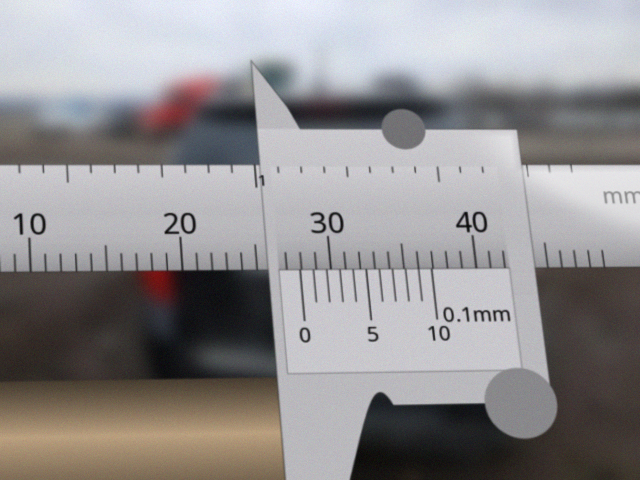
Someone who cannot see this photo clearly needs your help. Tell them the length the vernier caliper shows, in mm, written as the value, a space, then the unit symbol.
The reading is 27.9 mm
